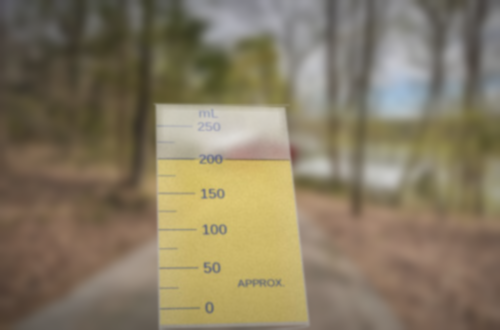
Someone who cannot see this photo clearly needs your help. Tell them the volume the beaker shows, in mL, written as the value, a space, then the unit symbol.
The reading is 200 mL
